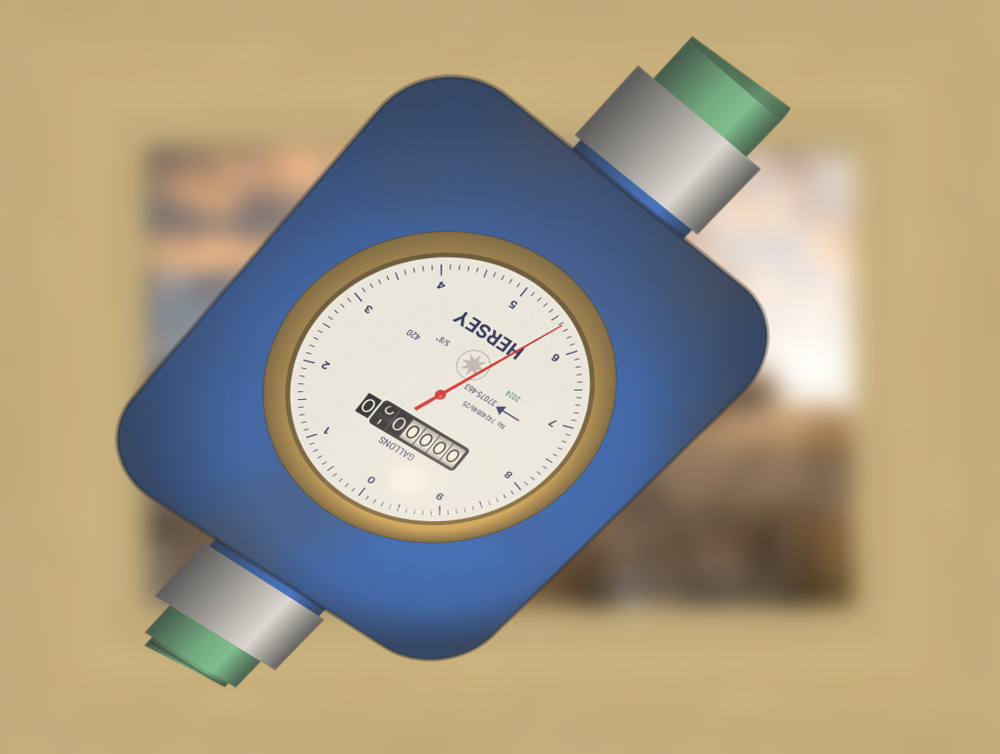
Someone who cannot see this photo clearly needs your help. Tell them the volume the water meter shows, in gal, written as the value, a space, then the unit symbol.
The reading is 15.6 gal
